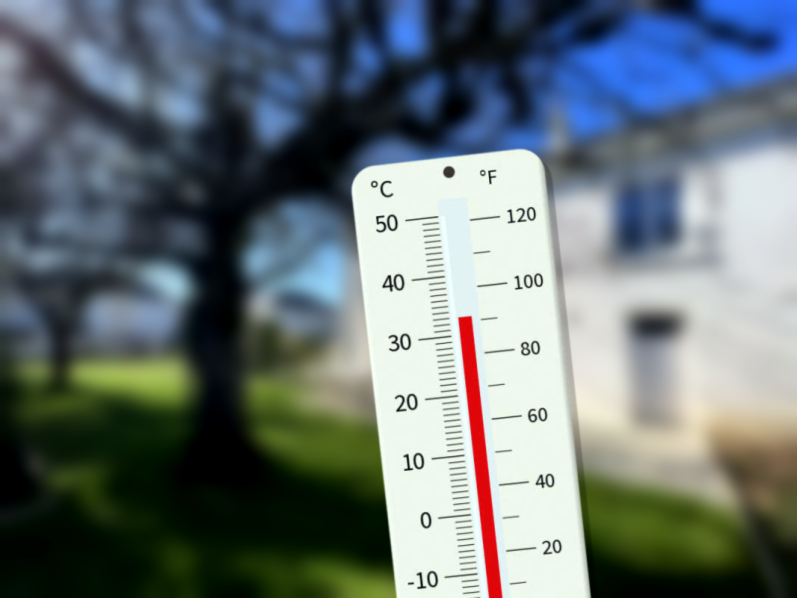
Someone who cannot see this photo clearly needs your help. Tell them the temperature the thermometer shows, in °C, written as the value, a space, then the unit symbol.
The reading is 33 °C
